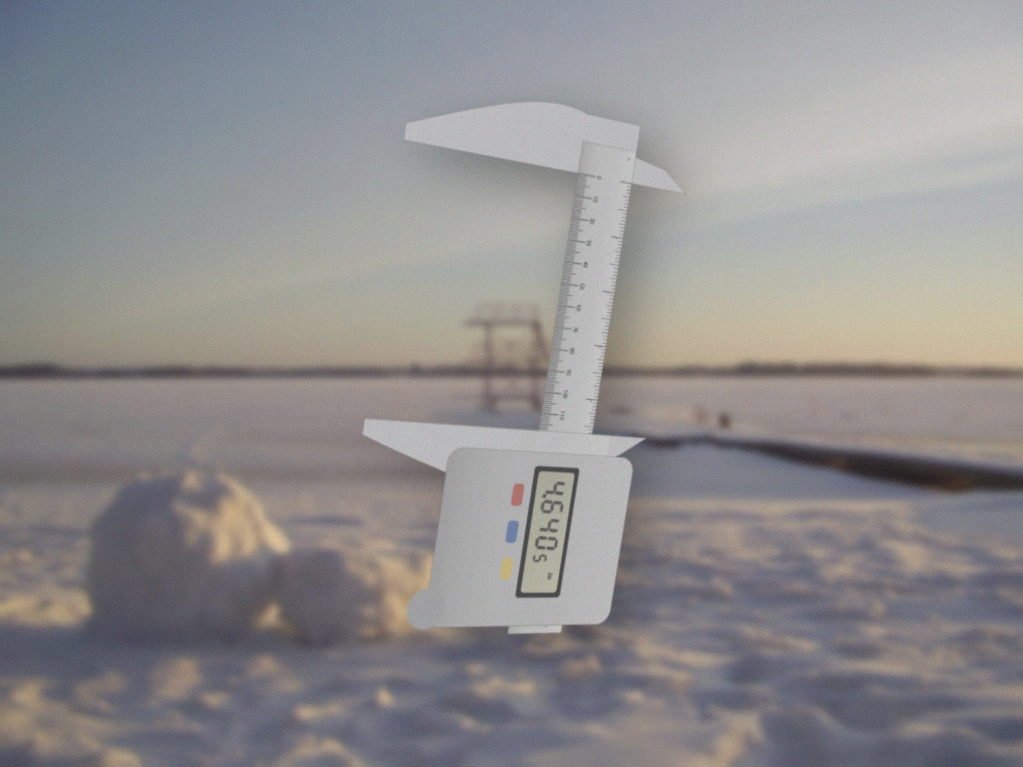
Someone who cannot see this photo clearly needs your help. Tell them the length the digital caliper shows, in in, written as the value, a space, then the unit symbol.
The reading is 4.6405 in
